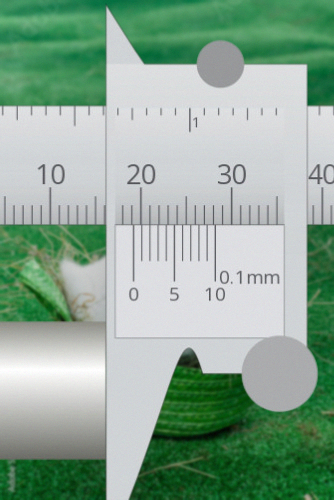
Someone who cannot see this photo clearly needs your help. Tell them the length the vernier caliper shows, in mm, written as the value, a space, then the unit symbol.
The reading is 19.2 mm
